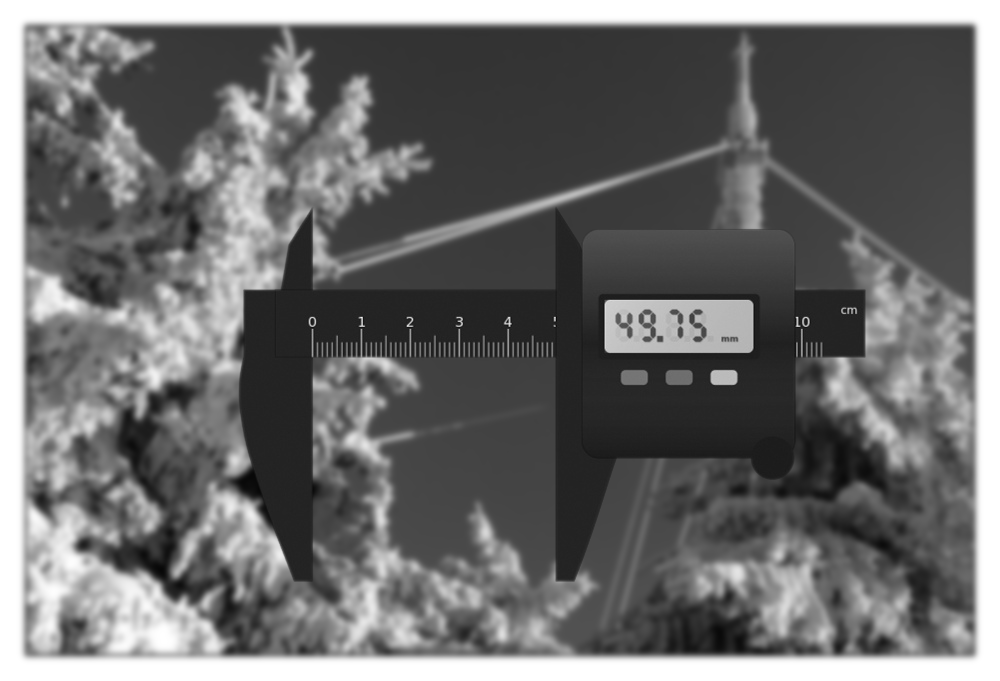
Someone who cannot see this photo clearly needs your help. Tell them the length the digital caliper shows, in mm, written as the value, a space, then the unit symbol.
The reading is 49.75 mm
